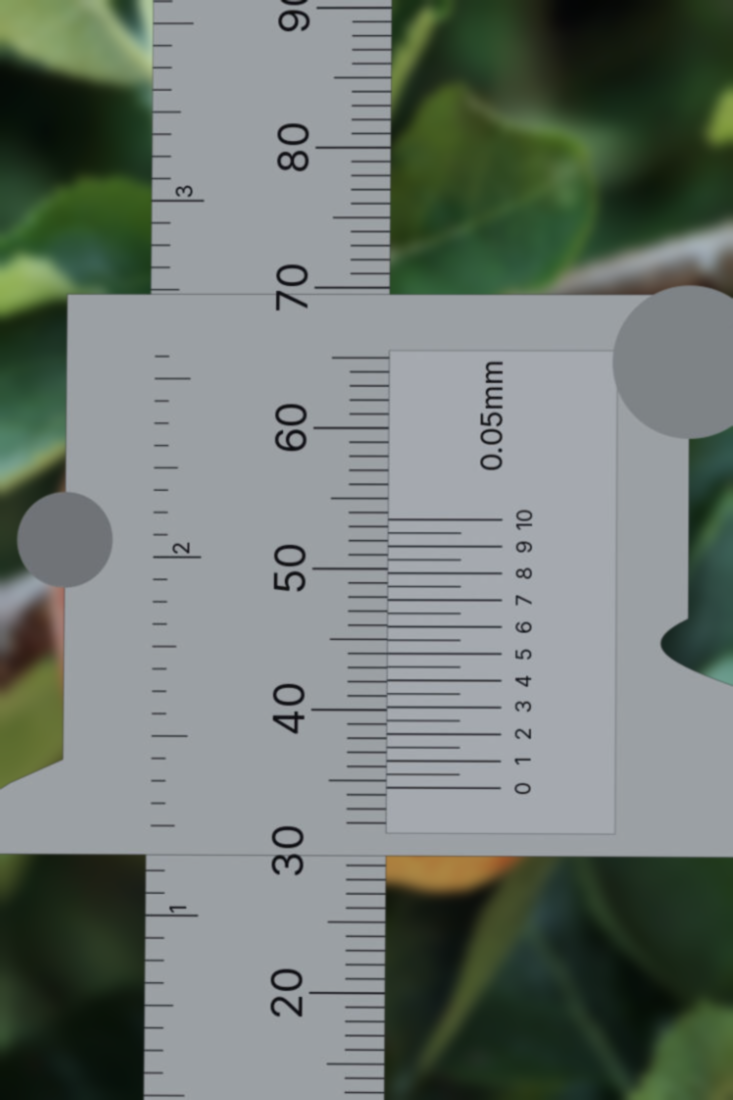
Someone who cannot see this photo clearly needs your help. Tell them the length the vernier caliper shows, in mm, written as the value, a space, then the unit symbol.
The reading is 34.5 mm
